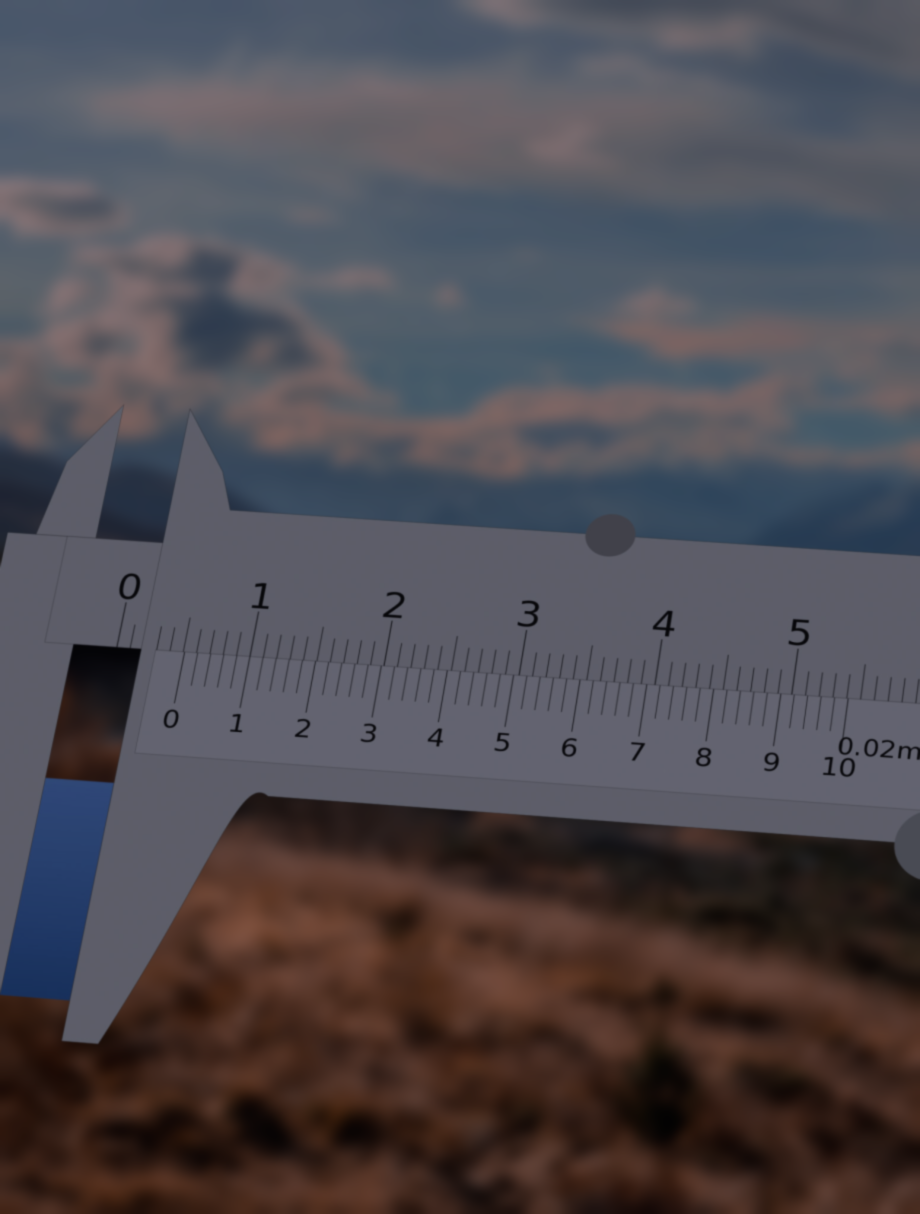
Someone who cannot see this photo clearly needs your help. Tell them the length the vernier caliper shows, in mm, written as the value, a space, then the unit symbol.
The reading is 5.1 mm
